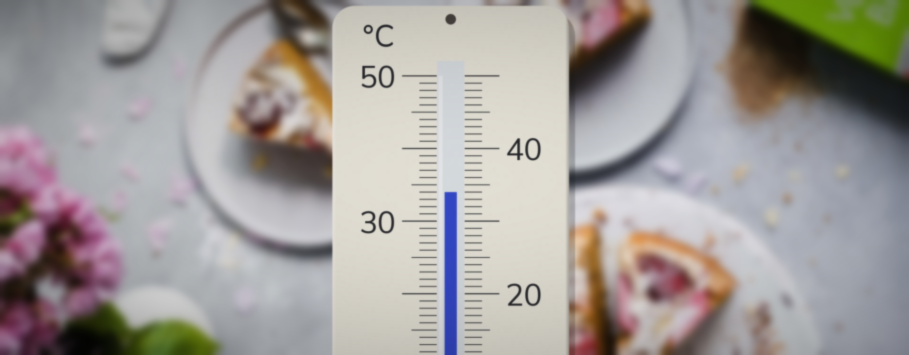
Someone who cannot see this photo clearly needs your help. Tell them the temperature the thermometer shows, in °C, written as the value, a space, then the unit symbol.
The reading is 34 °C
